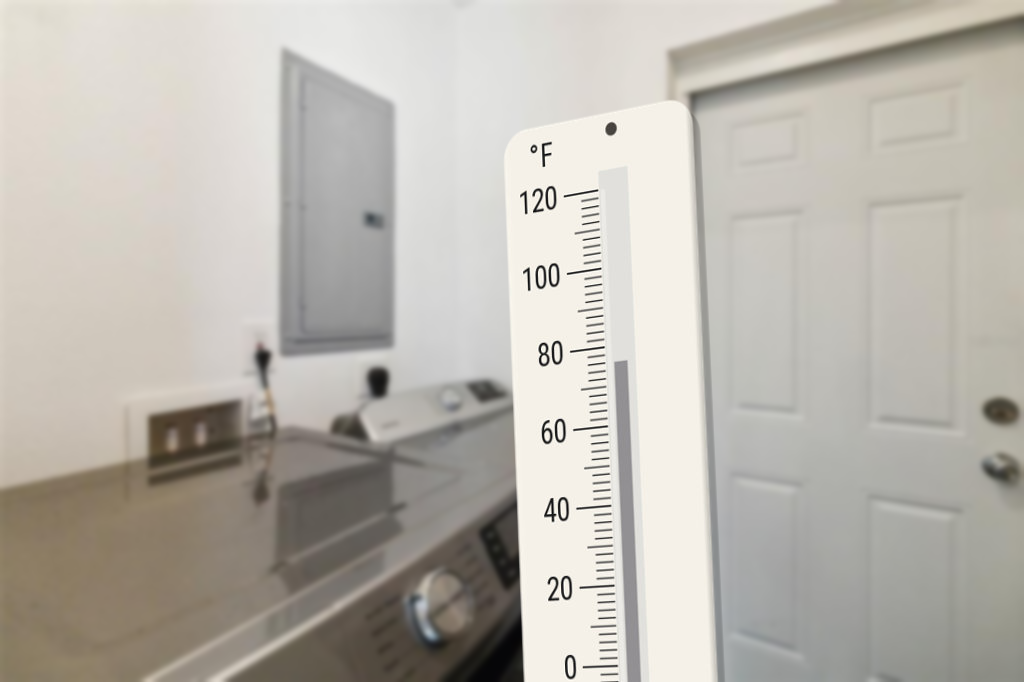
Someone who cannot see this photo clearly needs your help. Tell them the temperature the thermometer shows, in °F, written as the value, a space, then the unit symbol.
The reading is 76 °F
